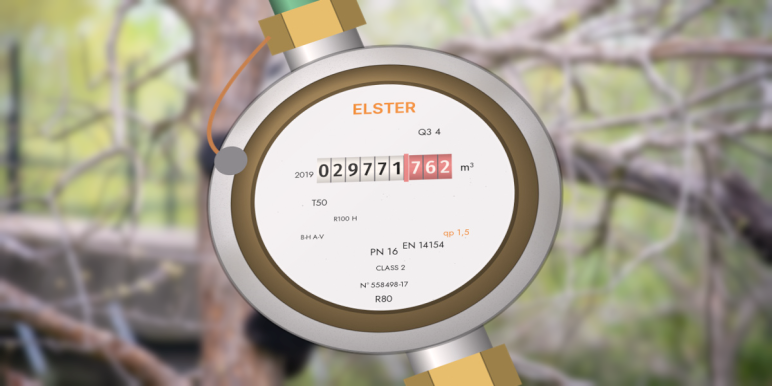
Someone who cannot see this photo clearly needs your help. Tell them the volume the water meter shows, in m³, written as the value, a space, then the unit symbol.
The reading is 29771.762 m³
